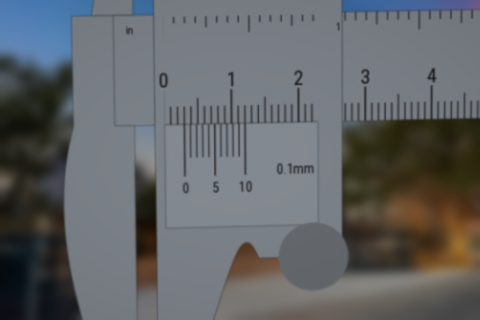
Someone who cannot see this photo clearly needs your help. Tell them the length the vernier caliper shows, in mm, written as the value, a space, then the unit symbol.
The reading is 3.0 mm
